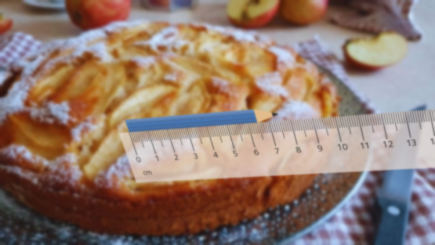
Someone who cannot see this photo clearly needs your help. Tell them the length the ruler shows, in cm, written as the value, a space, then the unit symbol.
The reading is 7.5 cm
